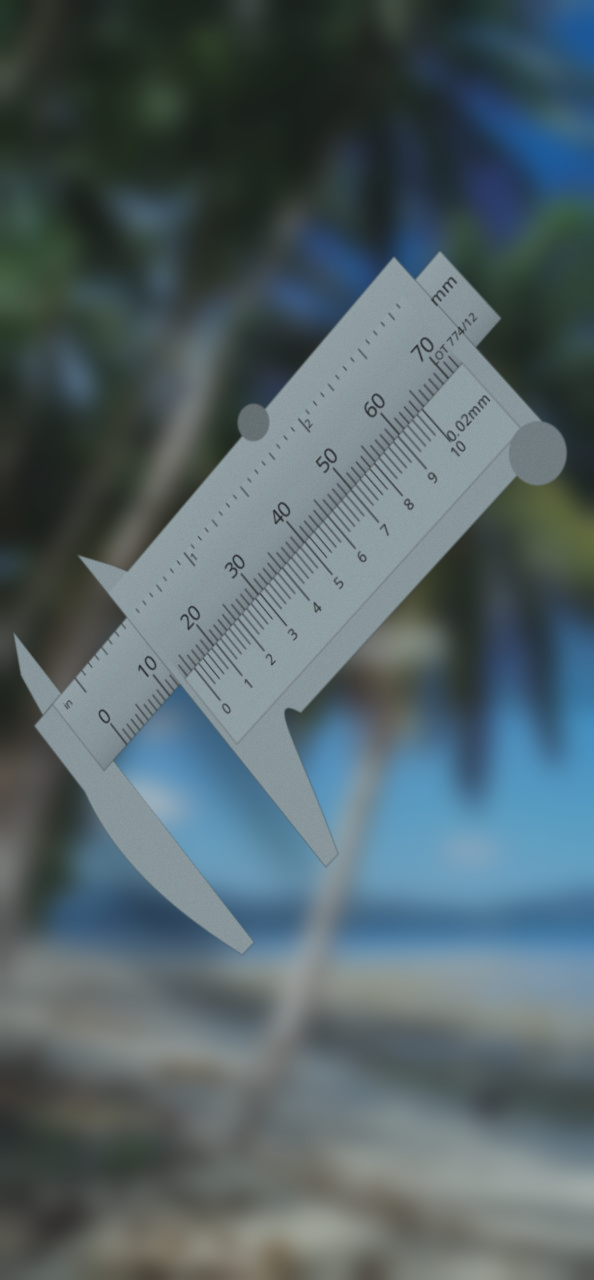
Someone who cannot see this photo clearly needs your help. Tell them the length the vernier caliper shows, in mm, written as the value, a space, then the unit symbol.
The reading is 15.6 mm
